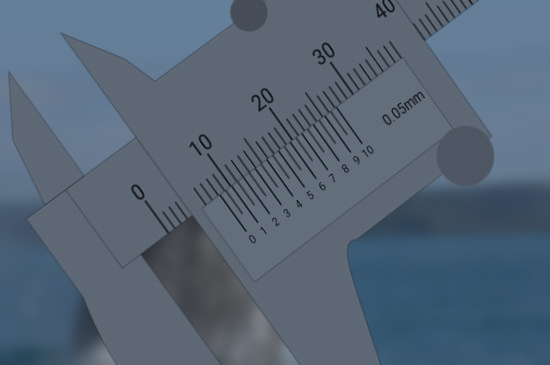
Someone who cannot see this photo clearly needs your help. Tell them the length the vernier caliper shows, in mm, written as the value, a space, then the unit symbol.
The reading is 8.2 mm
